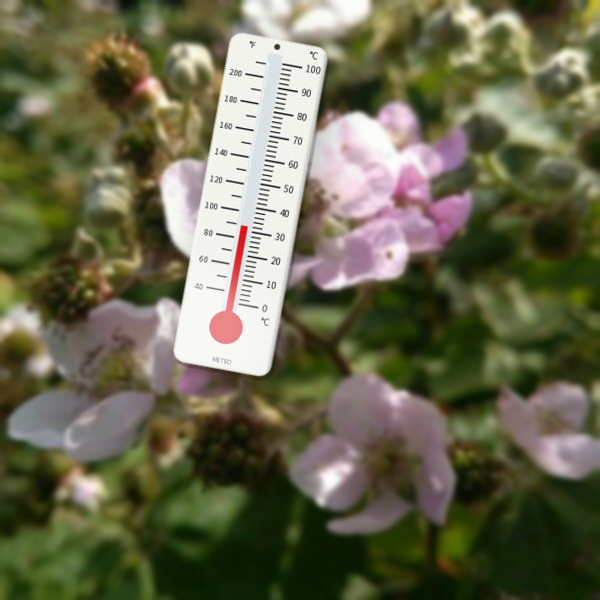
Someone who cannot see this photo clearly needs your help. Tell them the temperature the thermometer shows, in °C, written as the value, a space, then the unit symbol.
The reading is 32 °C
